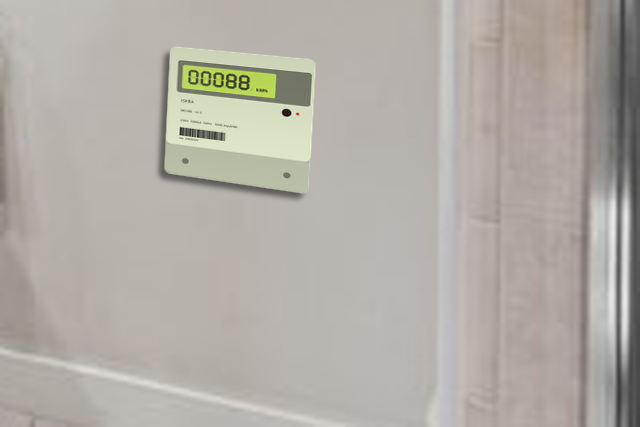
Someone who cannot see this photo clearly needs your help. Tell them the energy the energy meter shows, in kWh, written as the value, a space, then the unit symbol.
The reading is 88 kWh
